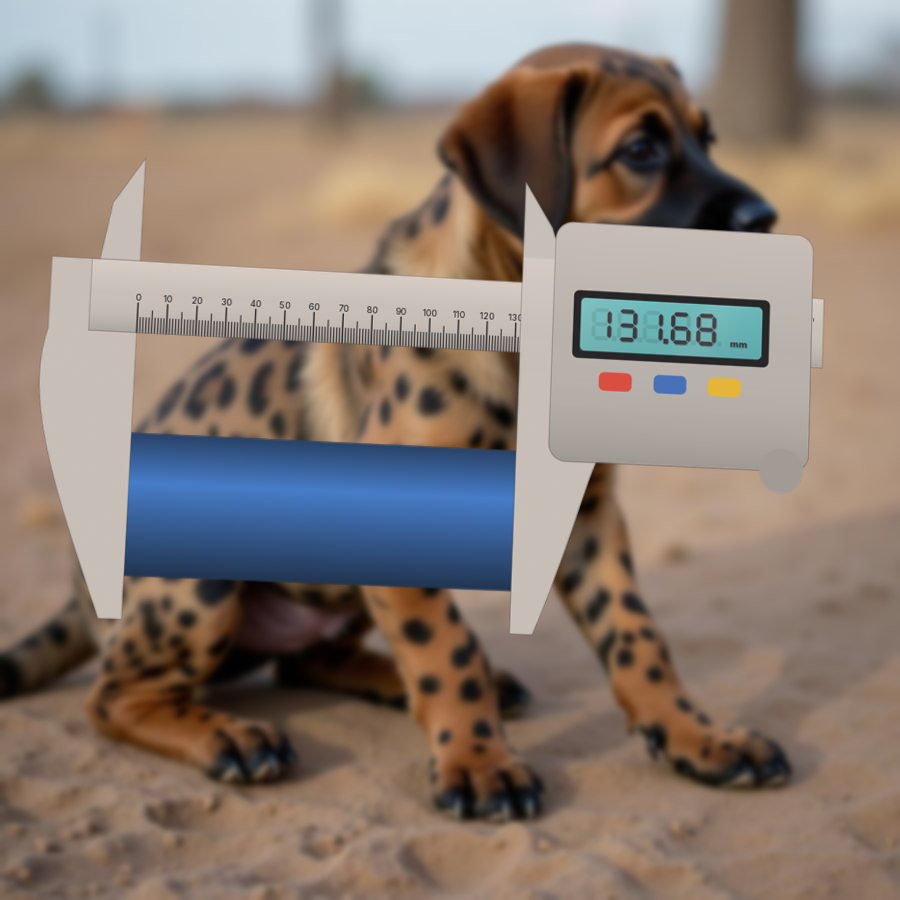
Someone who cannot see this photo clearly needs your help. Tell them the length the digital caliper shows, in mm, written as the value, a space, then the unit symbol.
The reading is 131.68 mm
